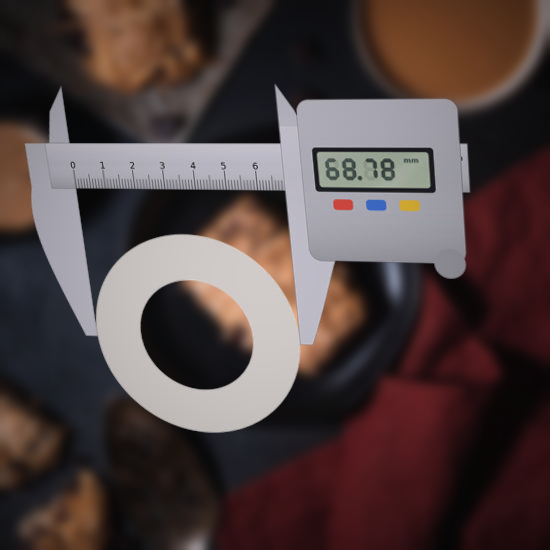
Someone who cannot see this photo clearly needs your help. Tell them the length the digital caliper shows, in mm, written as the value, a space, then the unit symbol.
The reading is 68.78 mm
